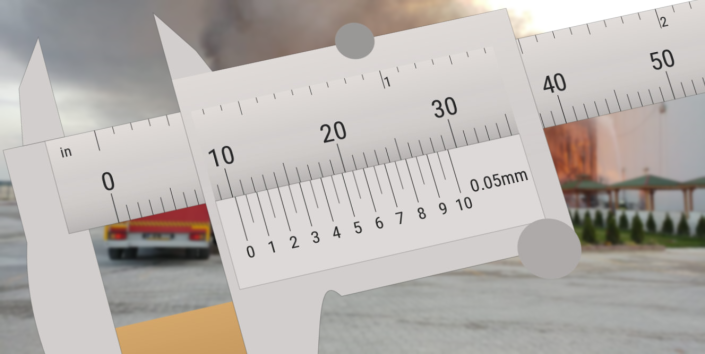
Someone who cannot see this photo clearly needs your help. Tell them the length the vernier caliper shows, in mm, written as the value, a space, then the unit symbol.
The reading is 10.2 mm
